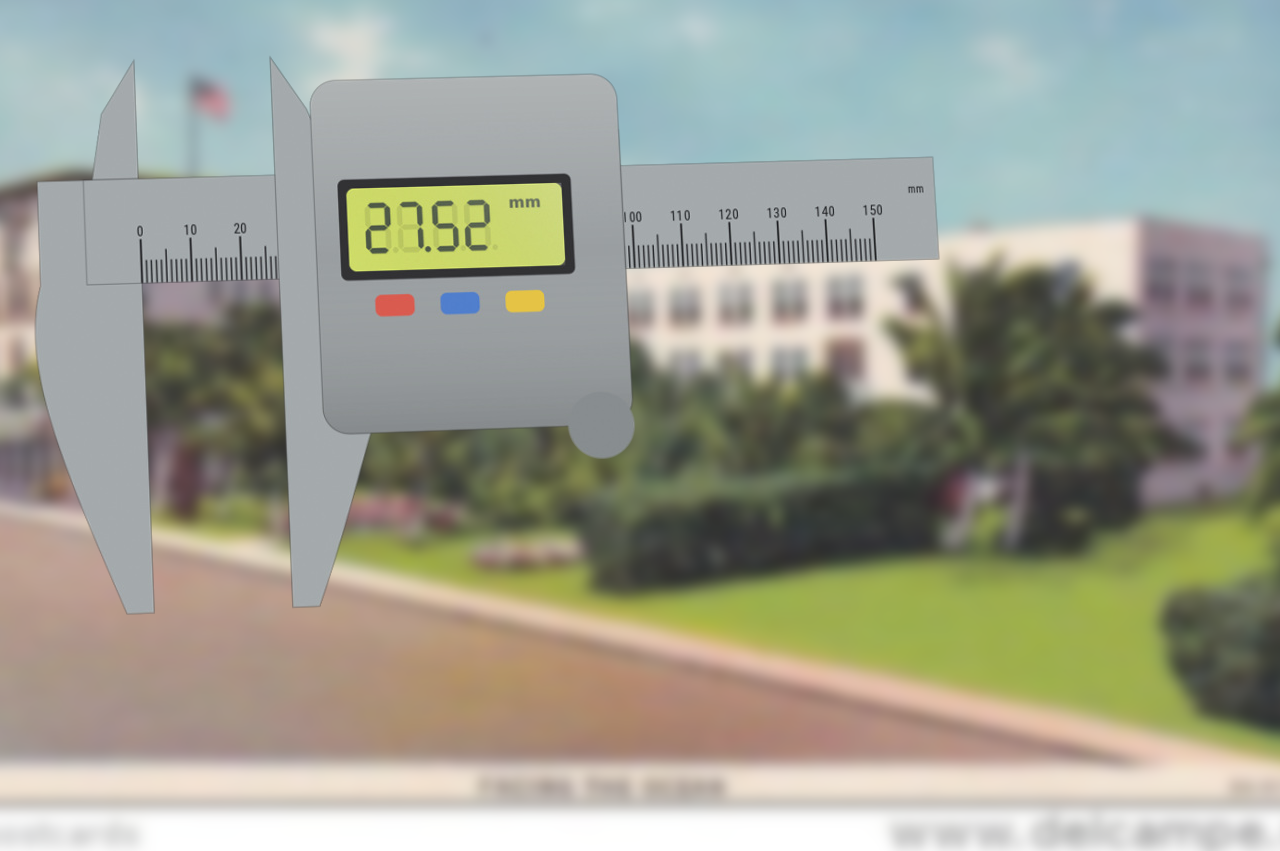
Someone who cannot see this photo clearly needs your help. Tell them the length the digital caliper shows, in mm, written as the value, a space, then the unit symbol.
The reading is 27.52 mm
